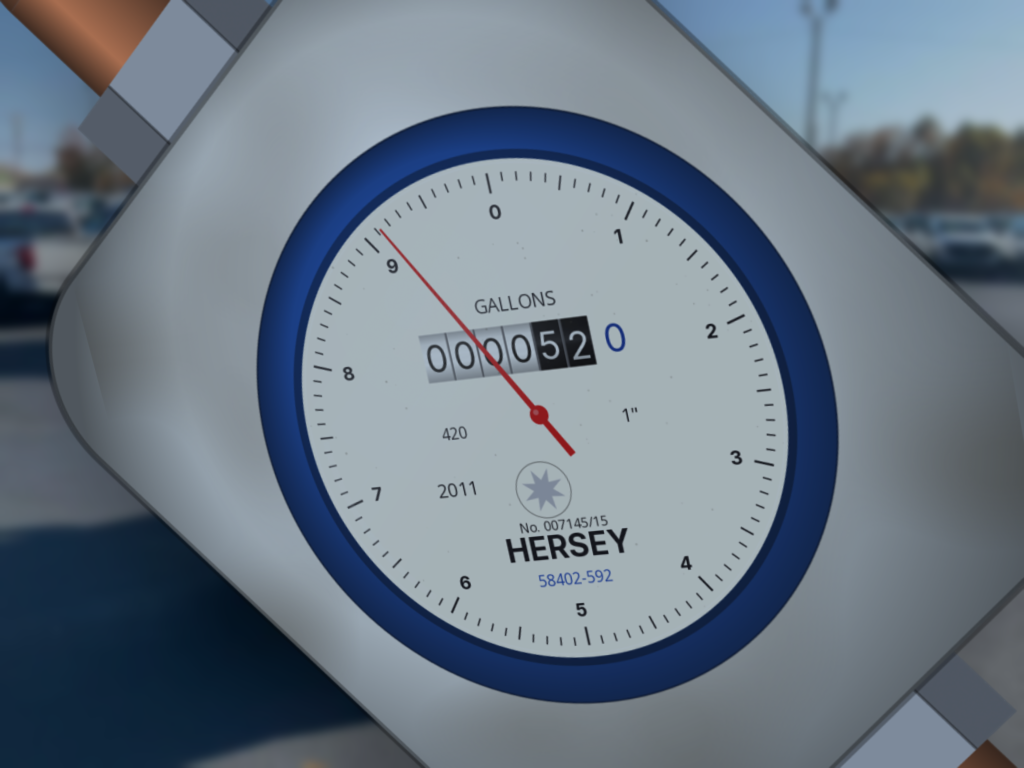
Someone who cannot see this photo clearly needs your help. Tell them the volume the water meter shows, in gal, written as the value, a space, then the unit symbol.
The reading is 519.1 gal
